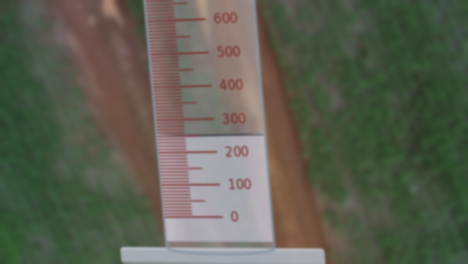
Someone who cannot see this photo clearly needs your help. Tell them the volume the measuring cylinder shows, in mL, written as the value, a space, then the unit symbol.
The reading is 250 mL
